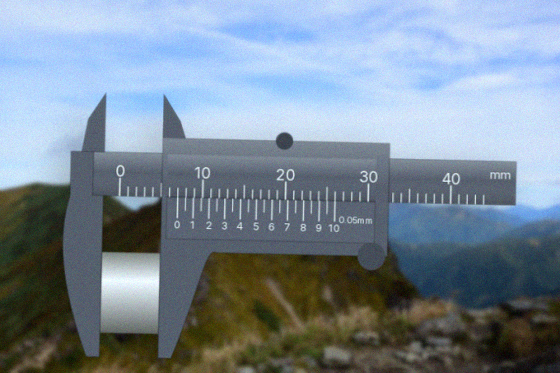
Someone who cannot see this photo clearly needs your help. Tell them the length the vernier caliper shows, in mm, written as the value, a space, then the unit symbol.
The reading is 7.0 mm
